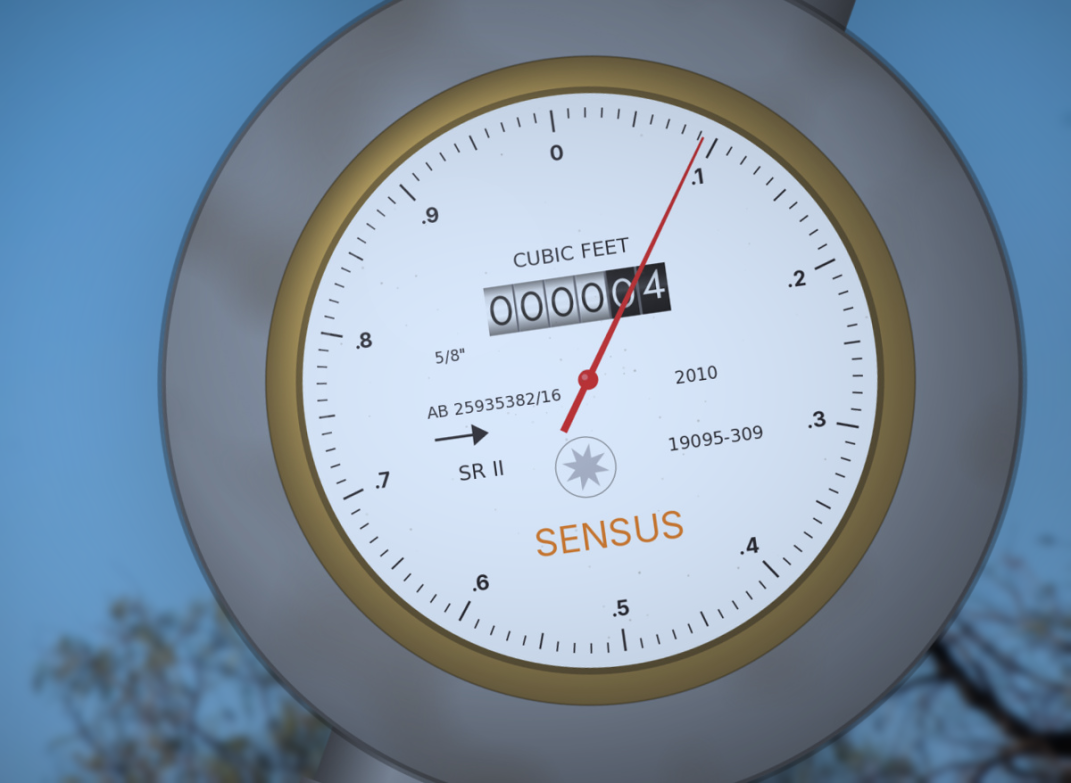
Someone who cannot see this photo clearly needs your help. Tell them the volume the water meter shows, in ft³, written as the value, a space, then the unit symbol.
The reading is 4.09 ft³
